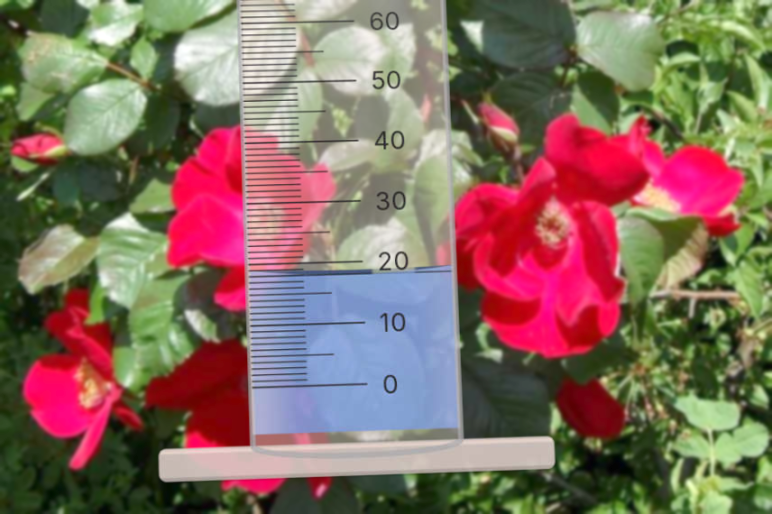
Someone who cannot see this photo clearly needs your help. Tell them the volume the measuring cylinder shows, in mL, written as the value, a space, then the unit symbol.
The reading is 18 mL
